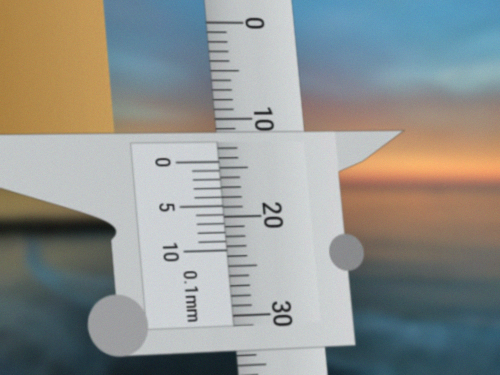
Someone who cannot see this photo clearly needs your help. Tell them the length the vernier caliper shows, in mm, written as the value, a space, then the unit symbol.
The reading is 14.4 mm
